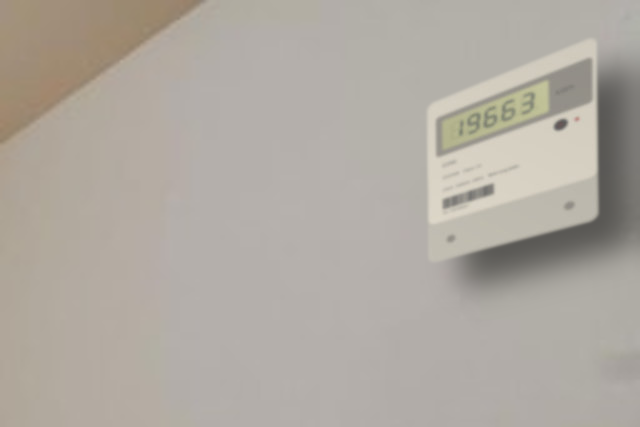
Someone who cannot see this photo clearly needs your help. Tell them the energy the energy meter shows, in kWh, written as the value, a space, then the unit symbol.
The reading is 19663 kWh
